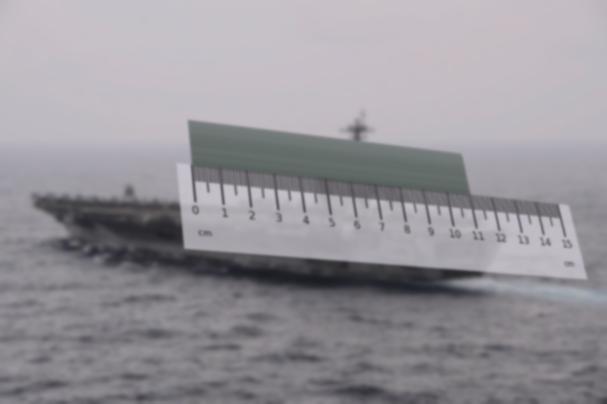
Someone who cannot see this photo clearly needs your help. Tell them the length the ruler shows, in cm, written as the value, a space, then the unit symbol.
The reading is 11 cm
